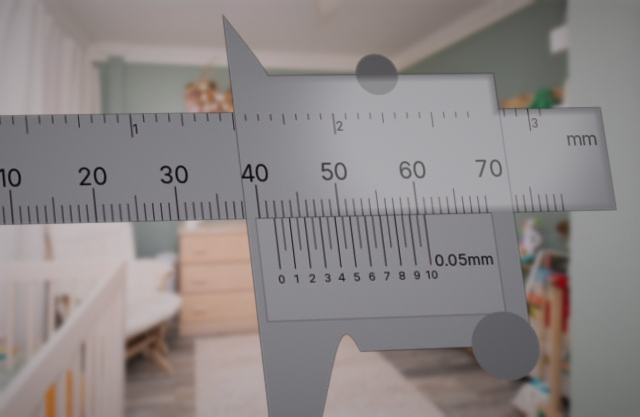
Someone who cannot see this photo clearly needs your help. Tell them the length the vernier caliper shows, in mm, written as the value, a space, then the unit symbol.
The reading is 41.8 mm
